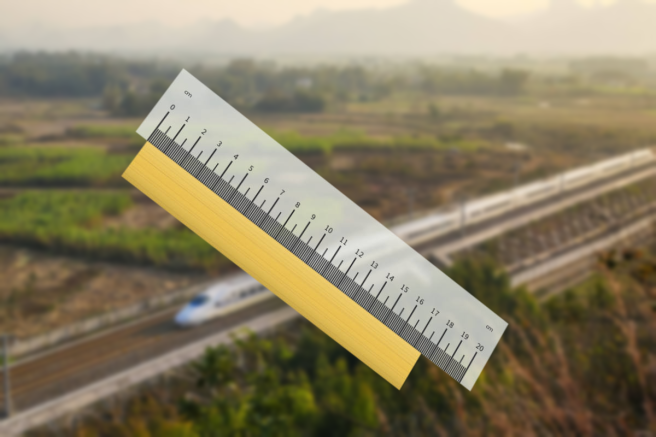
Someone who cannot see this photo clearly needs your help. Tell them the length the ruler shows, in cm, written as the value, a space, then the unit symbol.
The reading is 17.5 cm
